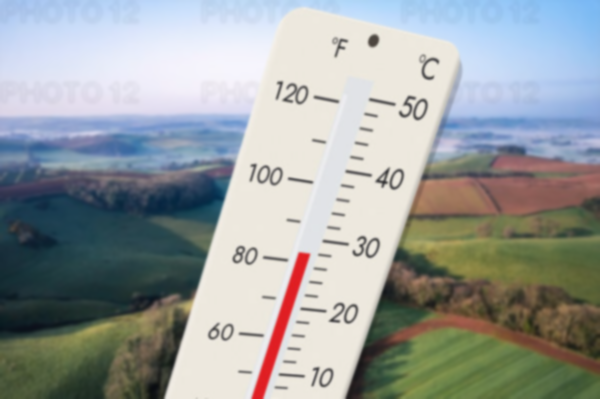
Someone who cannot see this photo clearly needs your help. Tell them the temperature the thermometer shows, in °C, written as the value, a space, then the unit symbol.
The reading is 28 °C
